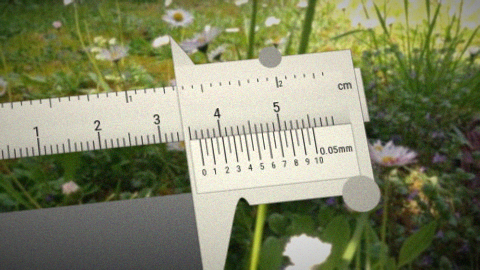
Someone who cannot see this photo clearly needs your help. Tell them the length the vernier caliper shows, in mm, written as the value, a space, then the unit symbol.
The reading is 36.5 mm
